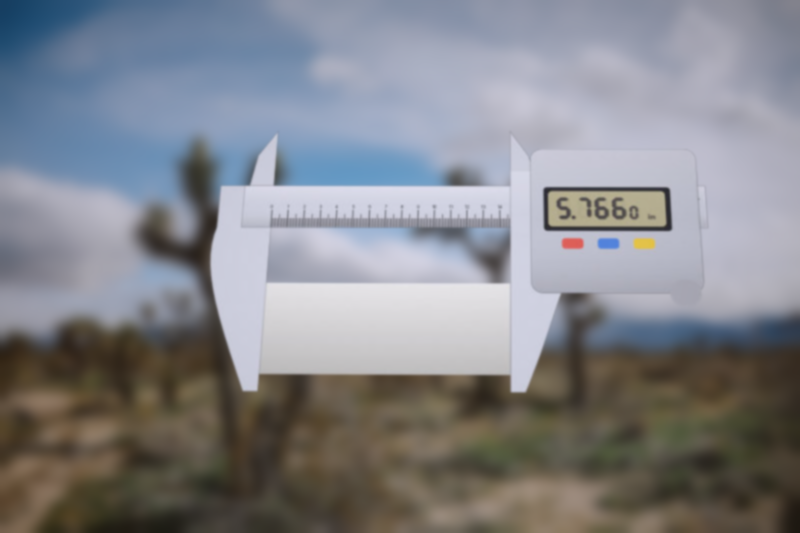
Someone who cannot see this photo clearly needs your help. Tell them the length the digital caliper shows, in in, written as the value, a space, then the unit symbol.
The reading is 5.7660 in
